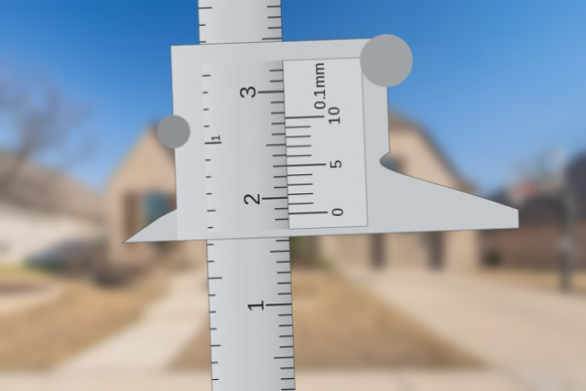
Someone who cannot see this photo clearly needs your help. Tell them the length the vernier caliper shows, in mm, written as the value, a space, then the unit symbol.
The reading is 18.5 mm
